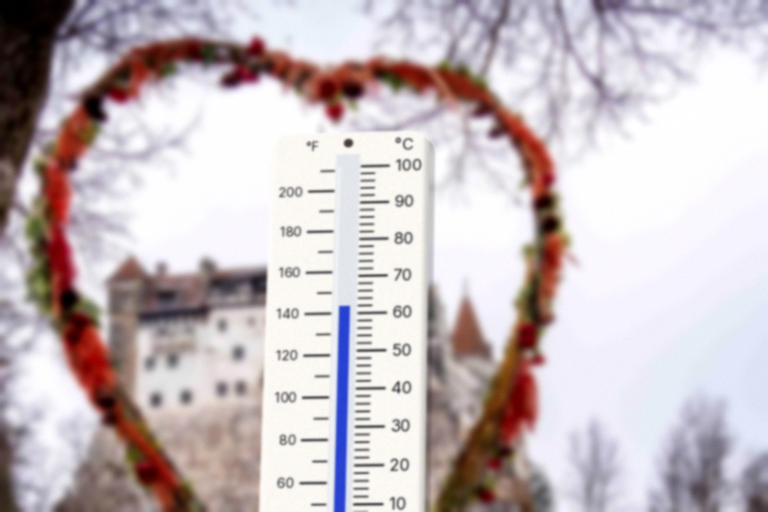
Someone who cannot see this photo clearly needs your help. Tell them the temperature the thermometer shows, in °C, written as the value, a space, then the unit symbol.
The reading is 62 °C
